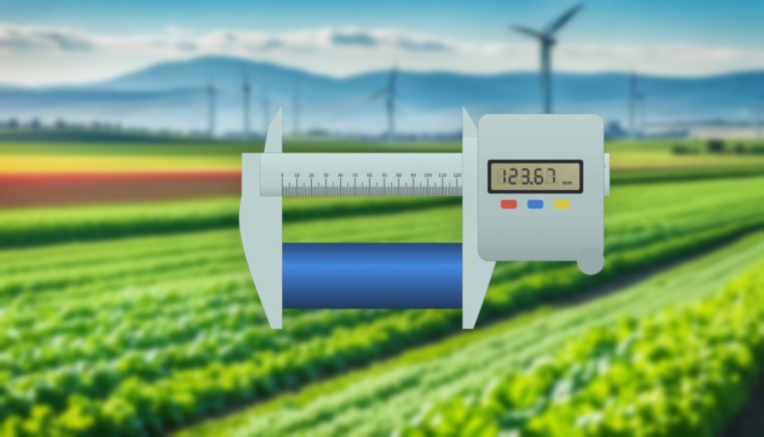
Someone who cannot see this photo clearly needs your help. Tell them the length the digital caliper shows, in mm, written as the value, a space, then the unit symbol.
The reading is 123.67 mm
